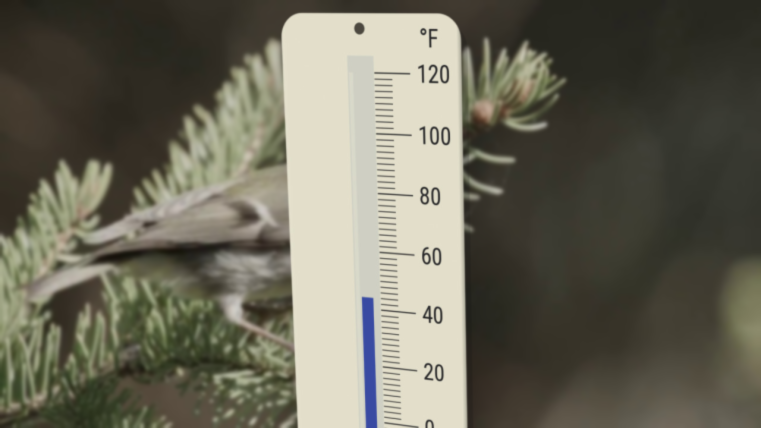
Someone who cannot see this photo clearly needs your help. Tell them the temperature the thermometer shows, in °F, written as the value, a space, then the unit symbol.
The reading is 44 °F
